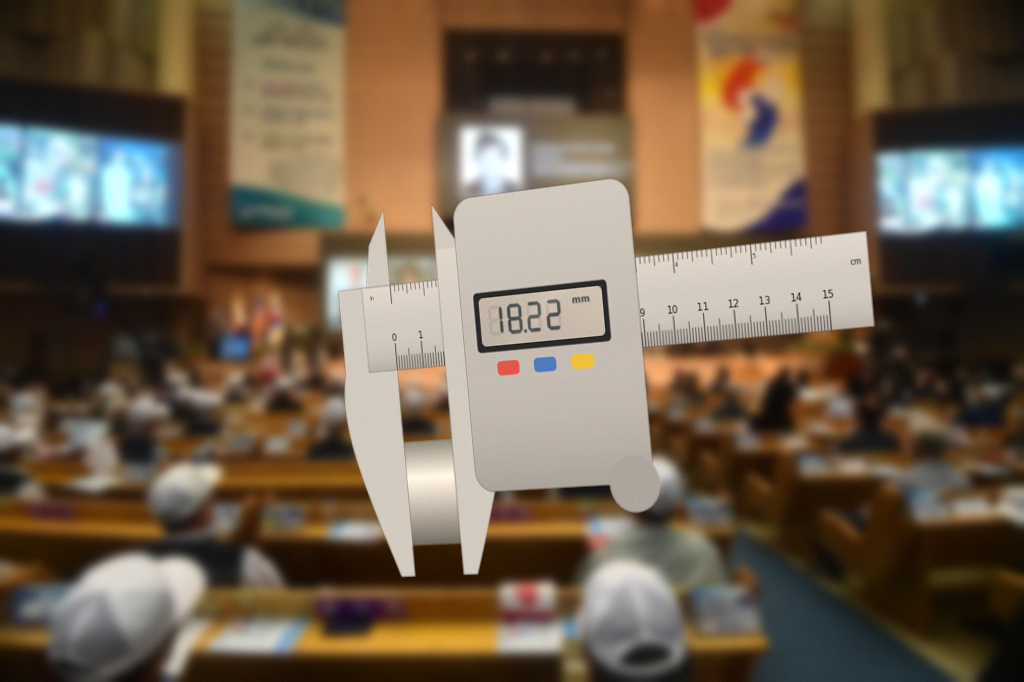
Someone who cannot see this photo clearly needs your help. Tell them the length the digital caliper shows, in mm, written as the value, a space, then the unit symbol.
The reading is 18.22 mm
